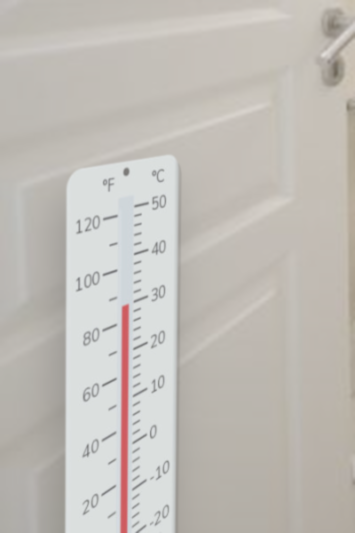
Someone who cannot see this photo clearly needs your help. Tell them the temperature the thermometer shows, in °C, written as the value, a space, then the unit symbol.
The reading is 30 °C
